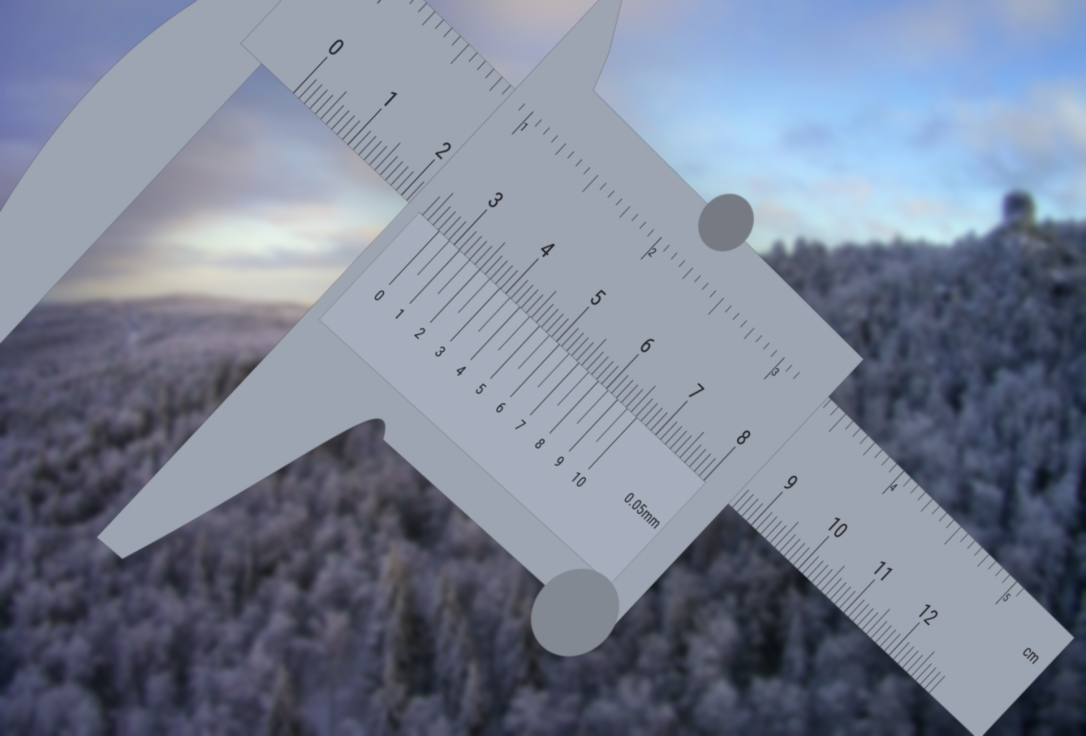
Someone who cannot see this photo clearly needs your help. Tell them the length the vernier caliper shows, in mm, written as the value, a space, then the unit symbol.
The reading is 27.2 mm
